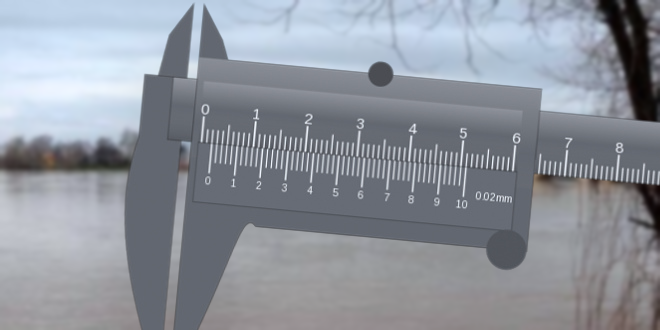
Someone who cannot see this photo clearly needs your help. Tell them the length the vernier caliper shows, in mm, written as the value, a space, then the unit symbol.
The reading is 2.0 mm
